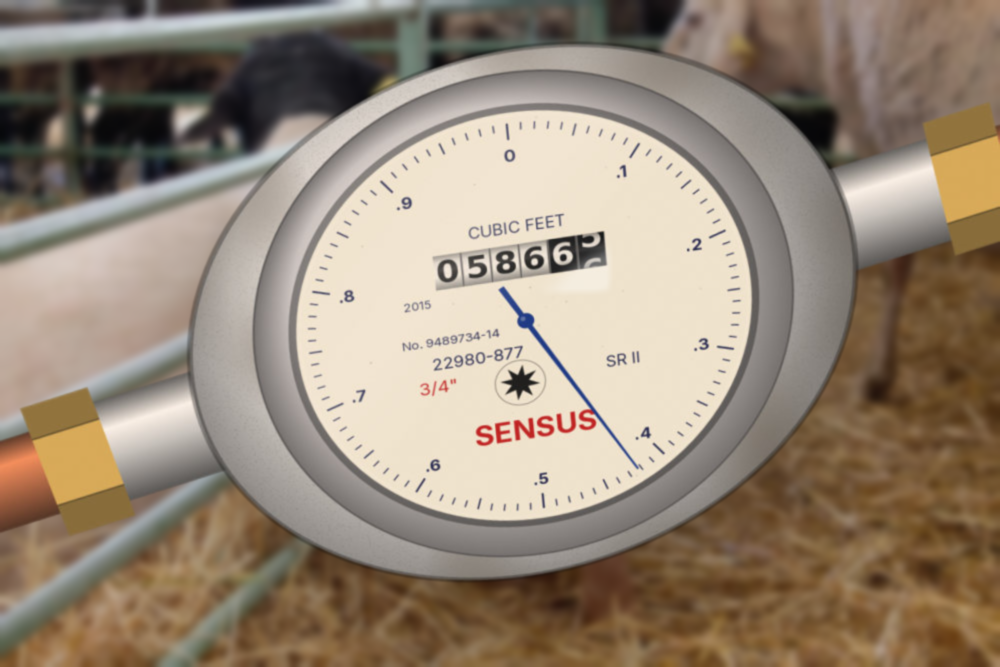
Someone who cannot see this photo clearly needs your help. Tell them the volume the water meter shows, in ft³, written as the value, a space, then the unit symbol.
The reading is 58665.42 ft³
